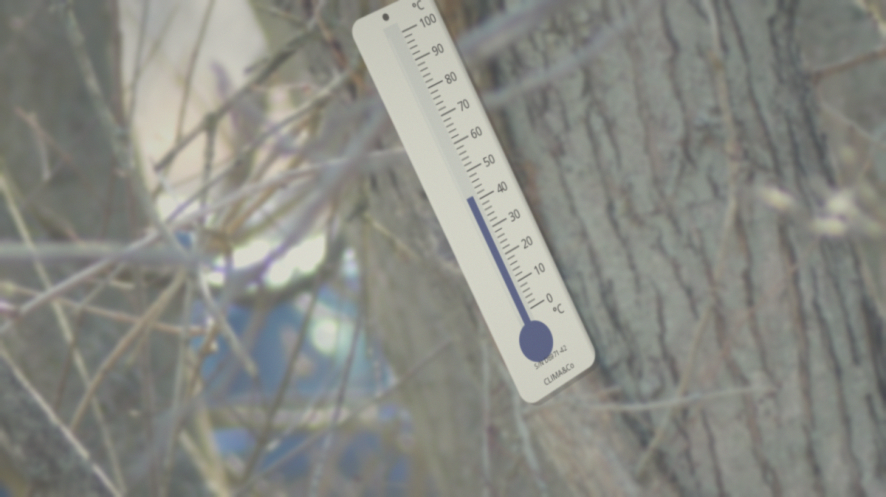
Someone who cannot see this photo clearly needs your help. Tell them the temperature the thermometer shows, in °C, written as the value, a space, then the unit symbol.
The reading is 42 °C
